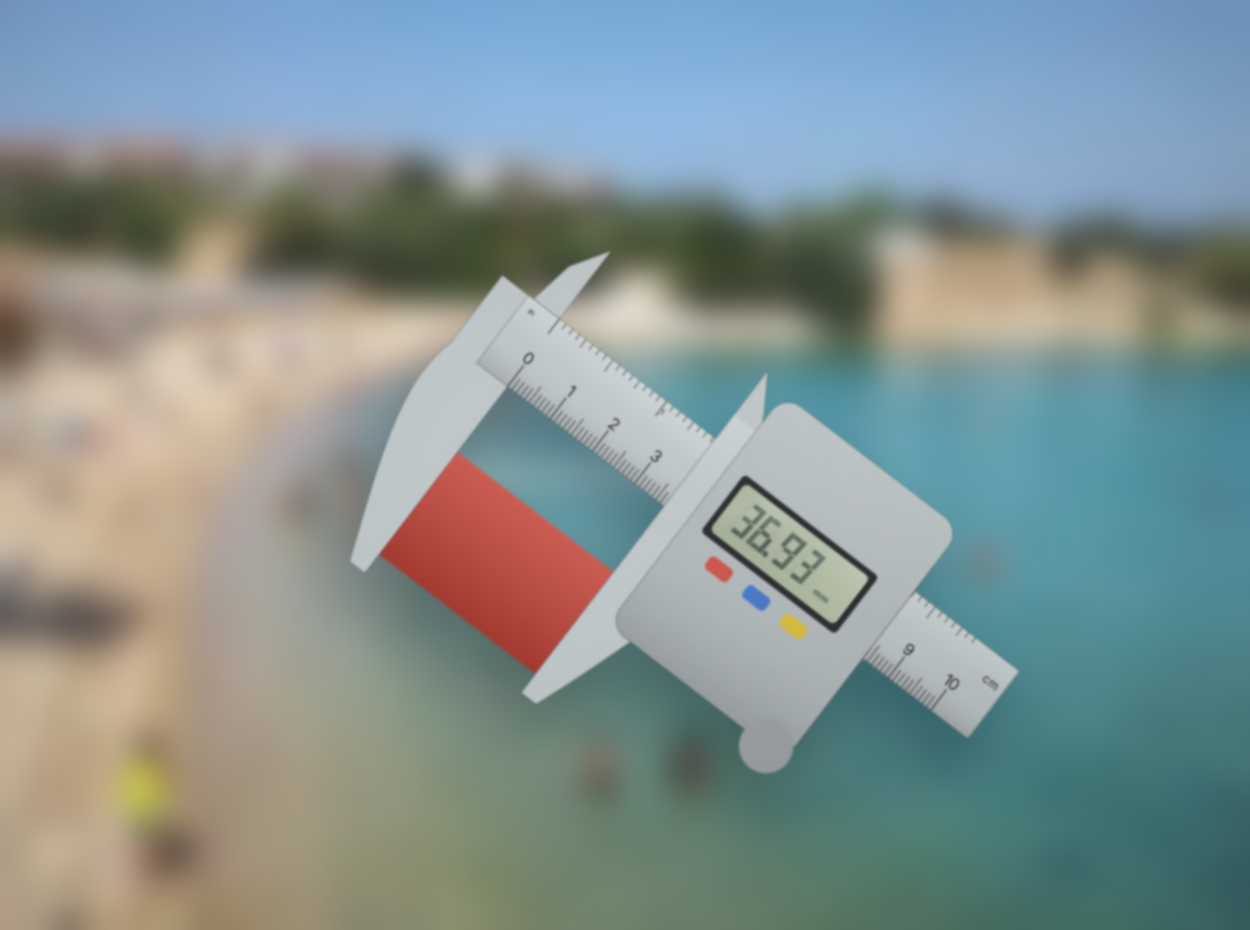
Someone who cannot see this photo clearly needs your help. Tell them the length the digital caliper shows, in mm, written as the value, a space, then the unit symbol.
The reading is 36.93 mm
